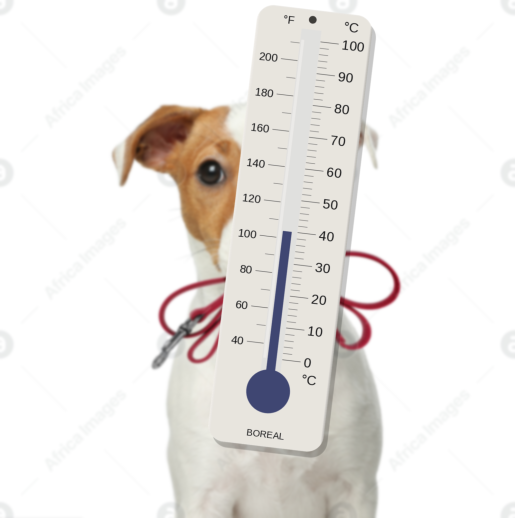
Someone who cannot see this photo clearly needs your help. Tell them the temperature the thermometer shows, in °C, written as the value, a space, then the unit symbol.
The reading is 40 °C
